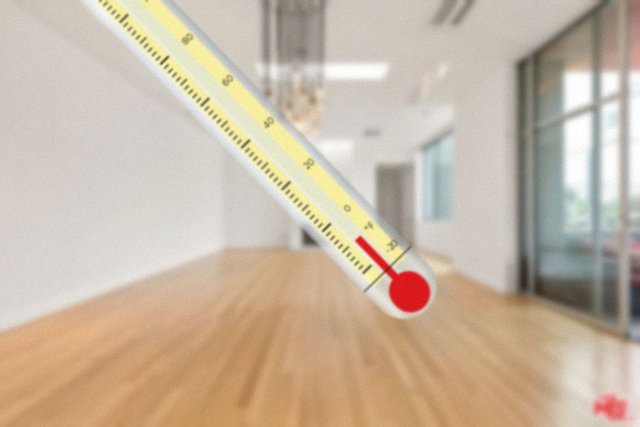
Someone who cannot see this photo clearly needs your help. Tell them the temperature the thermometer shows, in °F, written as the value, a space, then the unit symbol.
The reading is -10 °F
